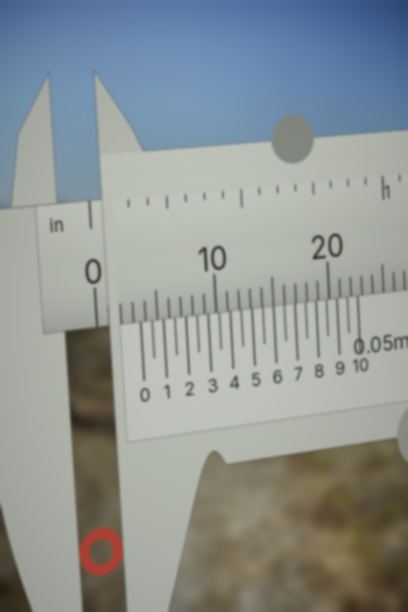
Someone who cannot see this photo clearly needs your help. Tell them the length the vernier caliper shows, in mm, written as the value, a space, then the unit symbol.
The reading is 3.6 mm
